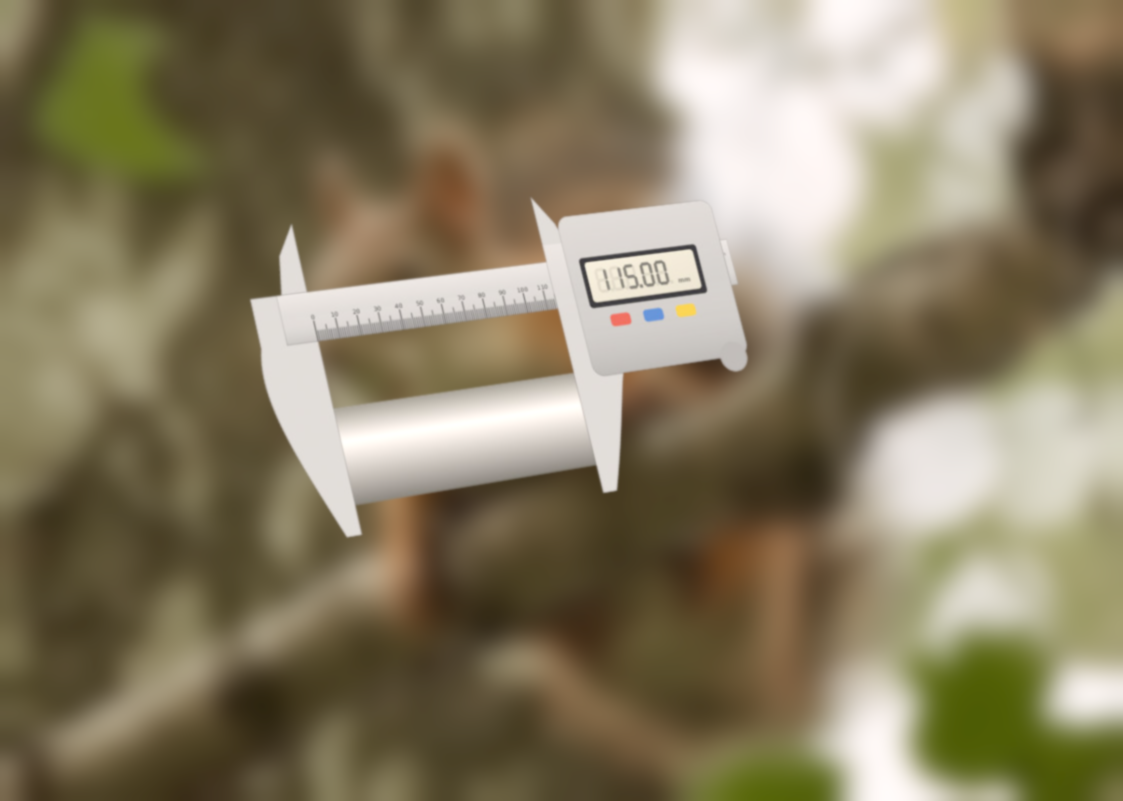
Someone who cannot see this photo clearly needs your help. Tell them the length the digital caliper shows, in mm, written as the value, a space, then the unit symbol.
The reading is 115.00 mm
